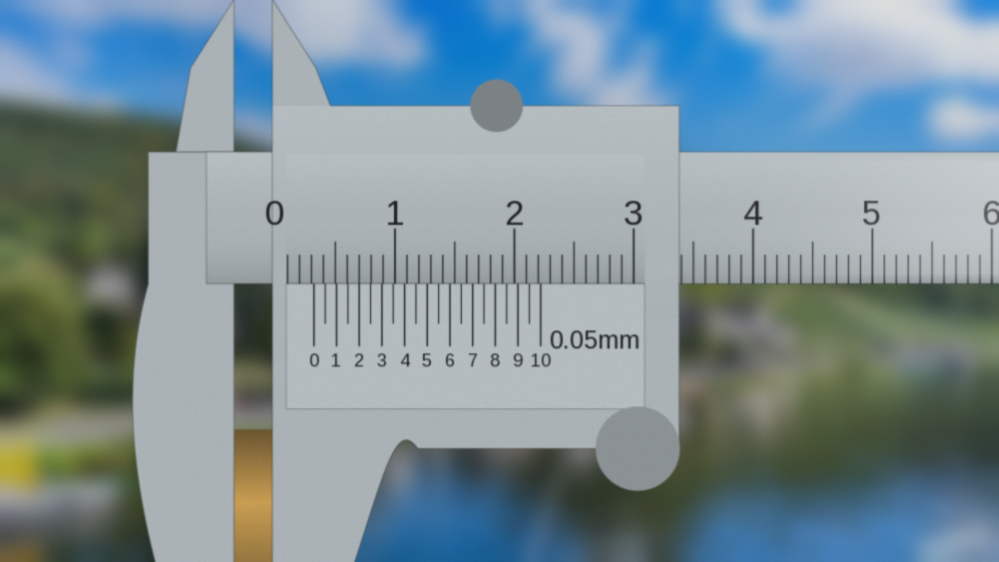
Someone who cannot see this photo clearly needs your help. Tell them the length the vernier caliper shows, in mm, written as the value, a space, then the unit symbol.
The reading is 3.2 mm
